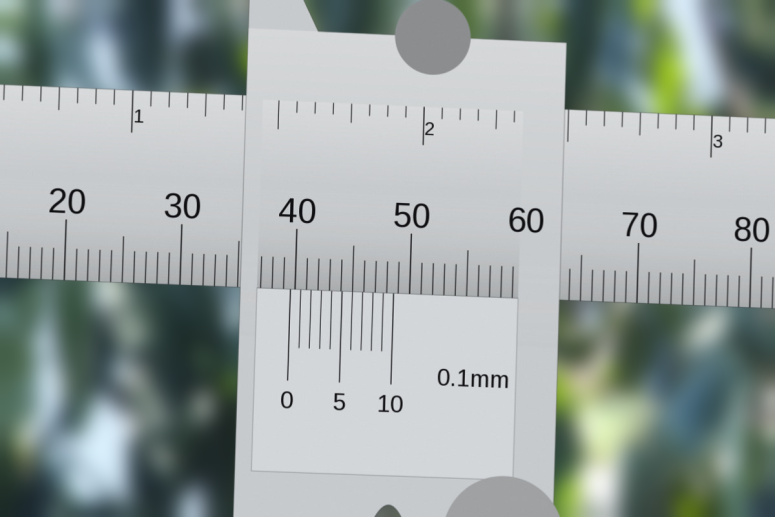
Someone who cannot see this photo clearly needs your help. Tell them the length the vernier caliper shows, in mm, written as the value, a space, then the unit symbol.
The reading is 39.6 mm
